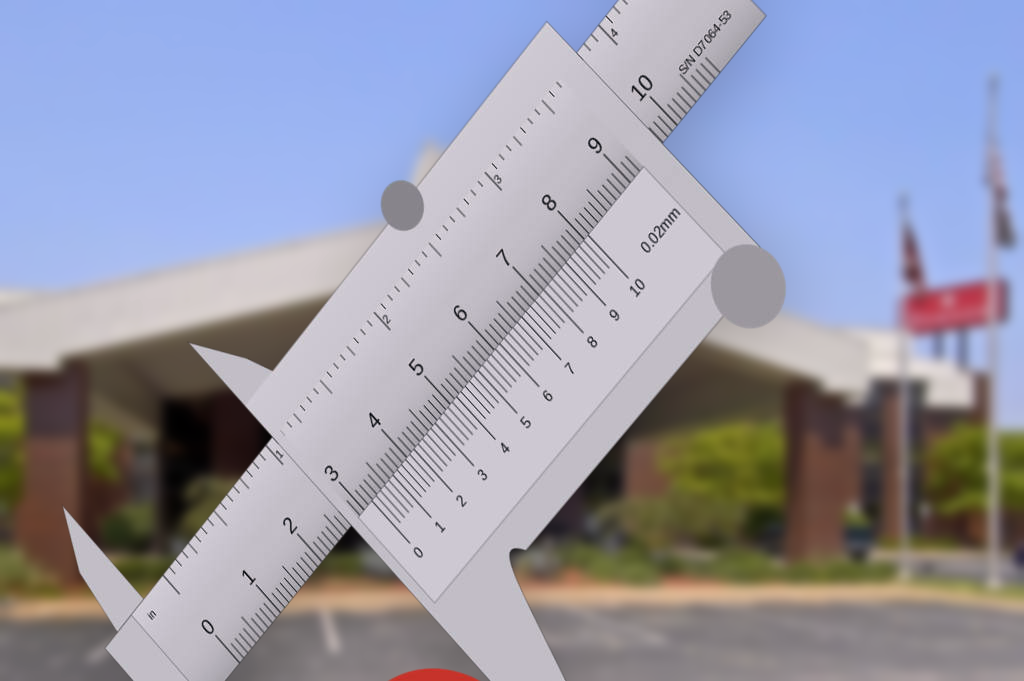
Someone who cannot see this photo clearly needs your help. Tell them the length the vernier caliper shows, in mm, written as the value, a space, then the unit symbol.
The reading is 31.8 mm
